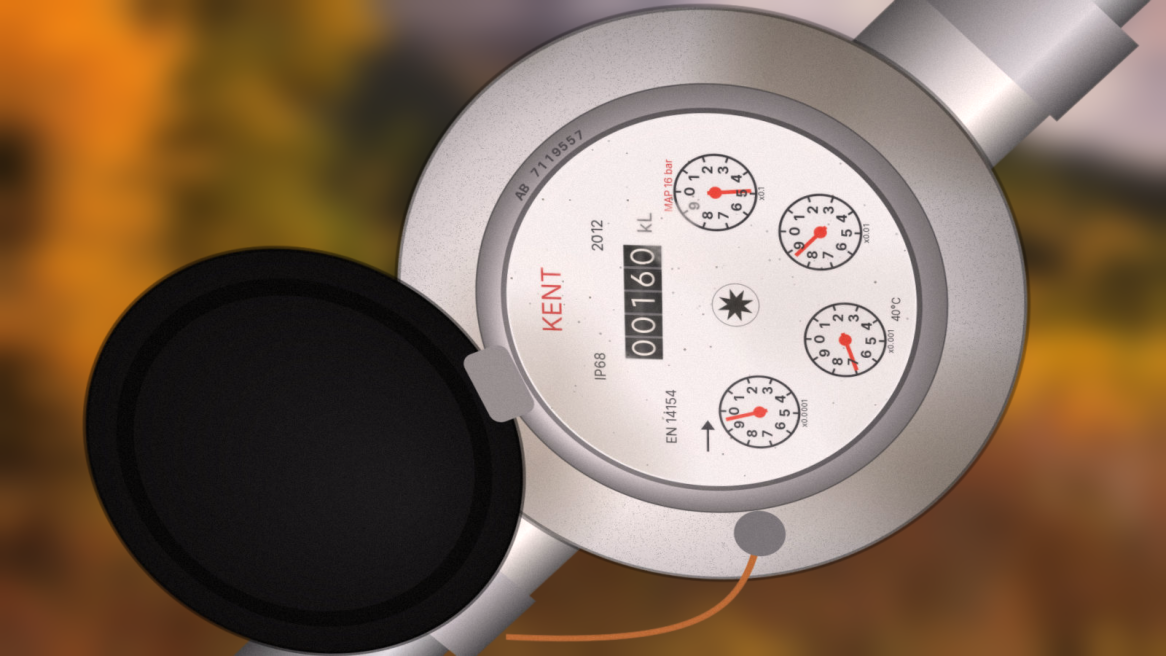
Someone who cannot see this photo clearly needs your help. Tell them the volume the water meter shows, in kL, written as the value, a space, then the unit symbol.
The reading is 160.4869 kL
